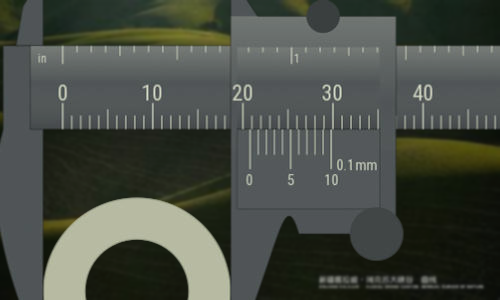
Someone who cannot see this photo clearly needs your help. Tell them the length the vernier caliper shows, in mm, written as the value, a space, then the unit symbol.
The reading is 20.8 mm
